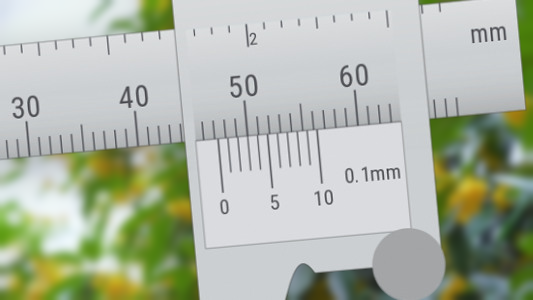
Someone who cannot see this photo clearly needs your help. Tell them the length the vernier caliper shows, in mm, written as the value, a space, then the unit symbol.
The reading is 47.3 mm
